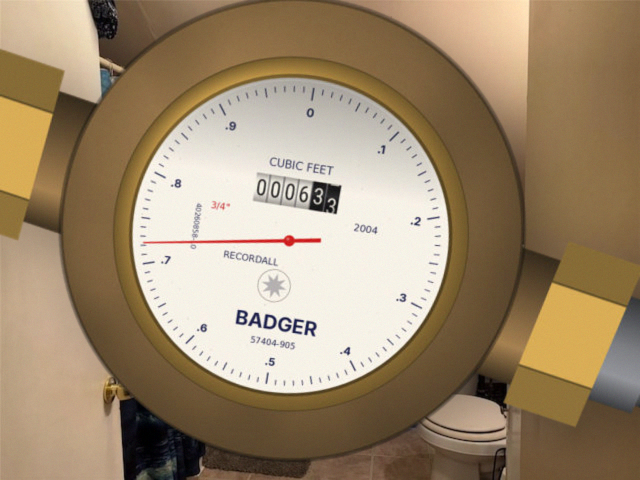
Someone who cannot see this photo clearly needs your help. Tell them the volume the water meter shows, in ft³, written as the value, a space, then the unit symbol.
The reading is 632.72 ft³
